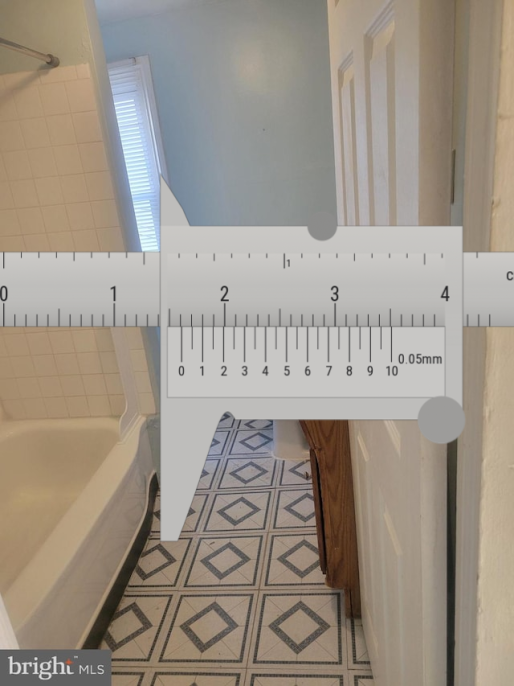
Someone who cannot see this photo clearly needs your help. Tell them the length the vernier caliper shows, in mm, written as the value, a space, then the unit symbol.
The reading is 16.1 mm
